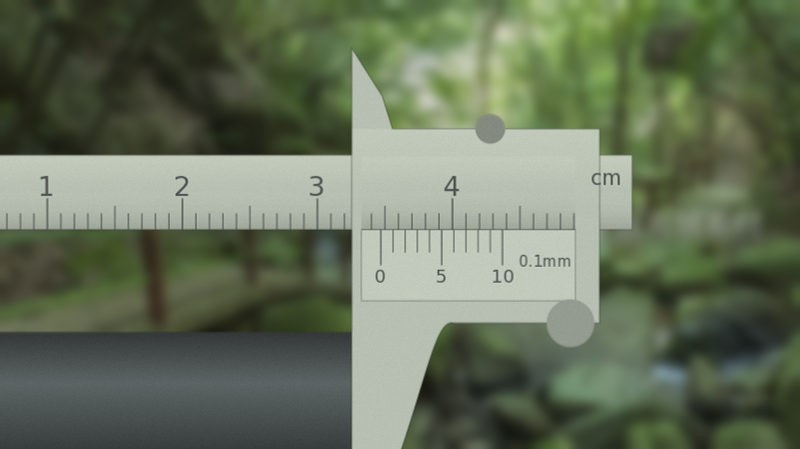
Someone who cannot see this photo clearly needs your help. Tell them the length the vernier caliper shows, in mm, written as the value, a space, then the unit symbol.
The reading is 34.7 mm
